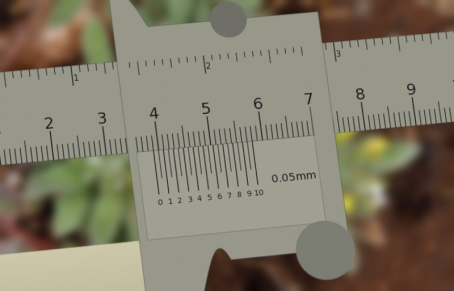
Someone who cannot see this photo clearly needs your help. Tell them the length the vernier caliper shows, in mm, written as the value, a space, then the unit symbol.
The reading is 39.0 mm
